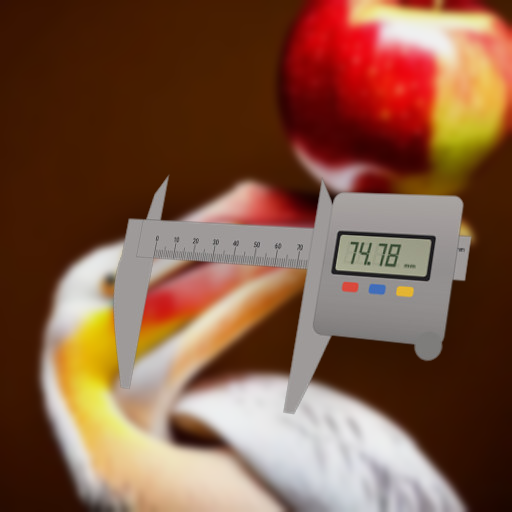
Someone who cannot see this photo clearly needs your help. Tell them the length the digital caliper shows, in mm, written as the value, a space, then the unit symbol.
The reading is 74.78 mm
